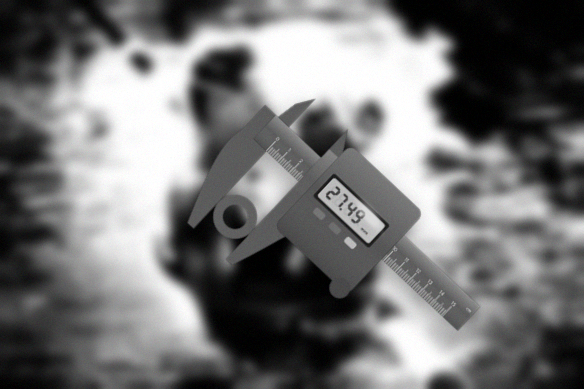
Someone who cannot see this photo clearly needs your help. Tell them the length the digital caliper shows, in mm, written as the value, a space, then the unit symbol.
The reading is 27.49 mm
